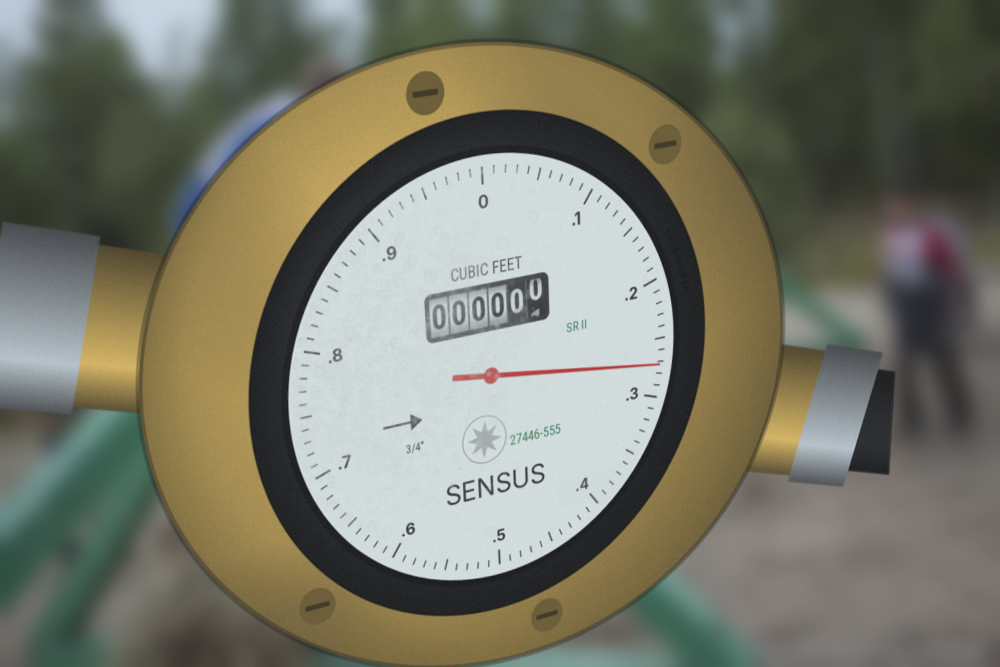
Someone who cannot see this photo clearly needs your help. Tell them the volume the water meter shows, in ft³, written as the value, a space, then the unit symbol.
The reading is 0.27 ft³
